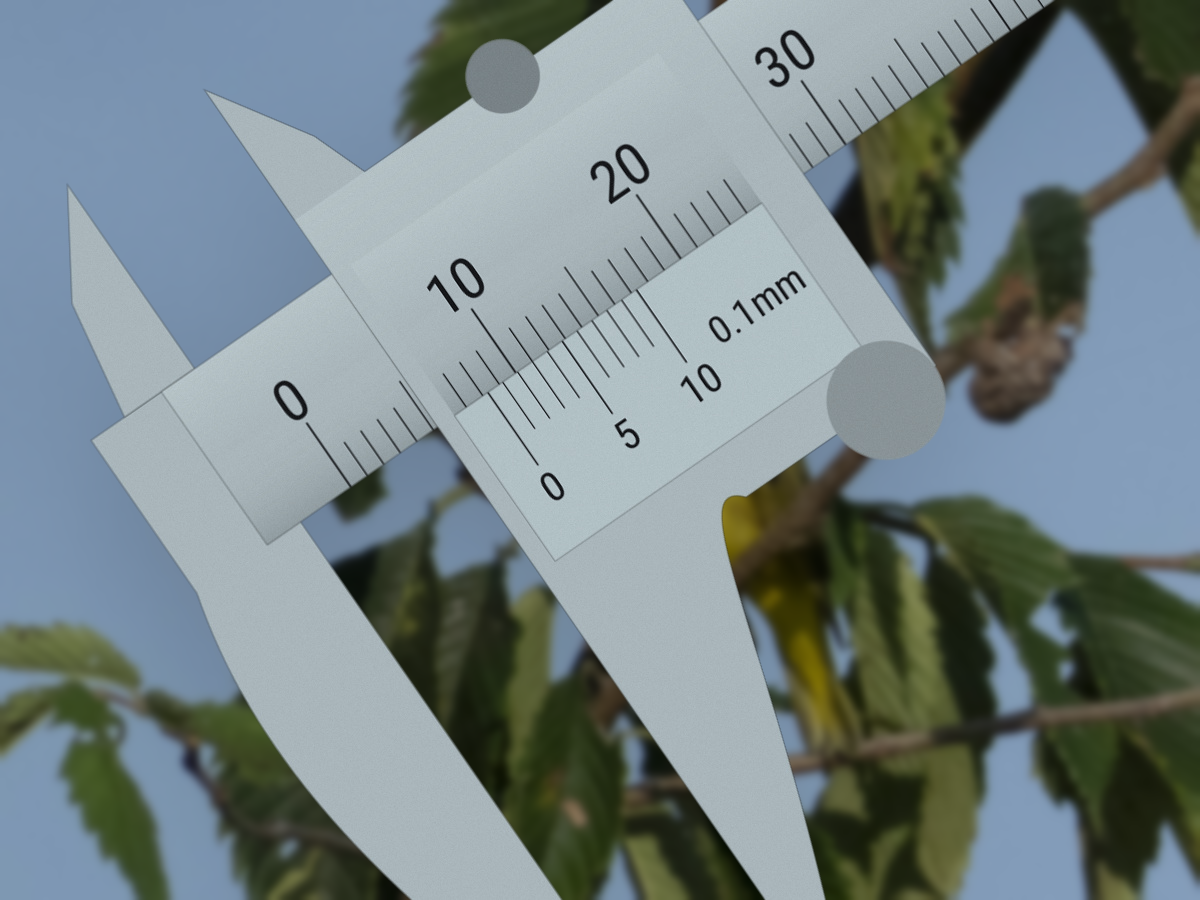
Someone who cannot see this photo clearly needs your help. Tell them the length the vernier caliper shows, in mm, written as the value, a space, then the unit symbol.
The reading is 8.3 mm
